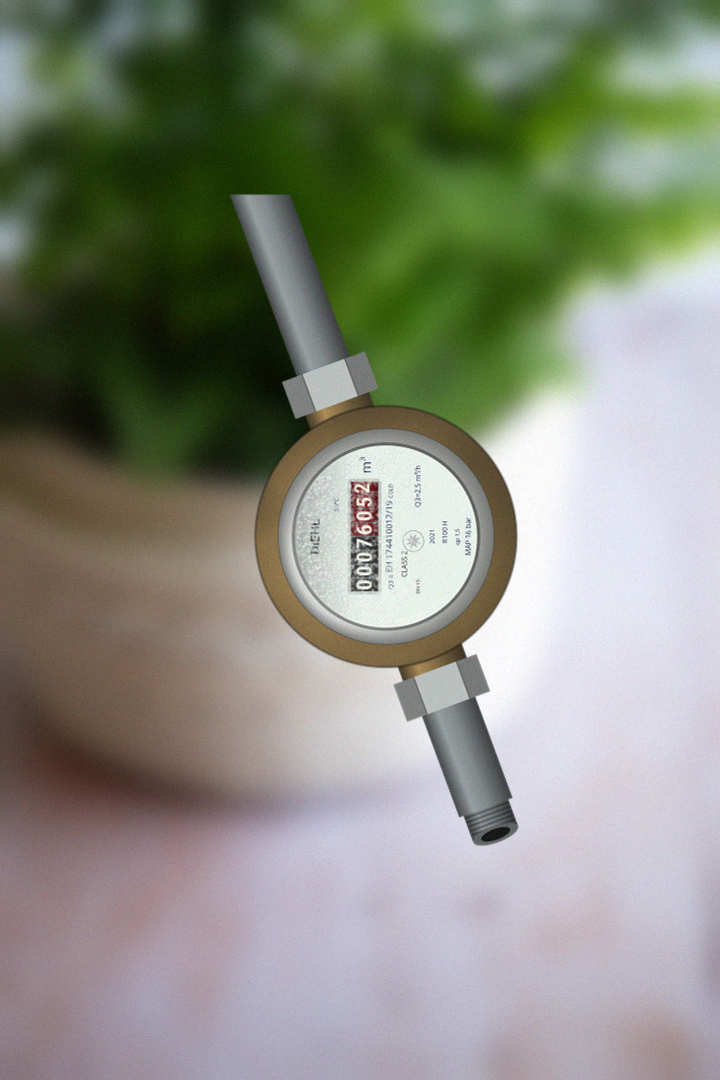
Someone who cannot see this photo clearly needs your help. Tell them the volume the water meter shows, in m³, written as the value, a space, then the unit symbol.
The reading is 7.6052 m³
